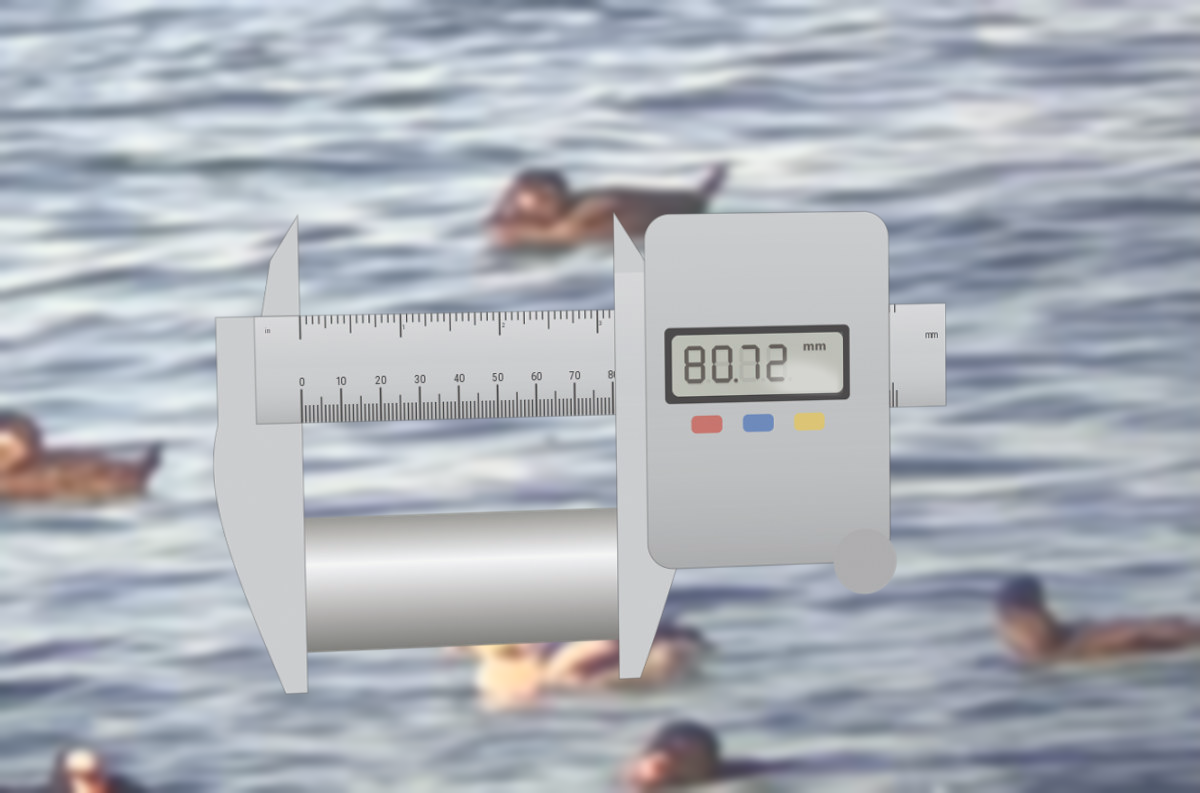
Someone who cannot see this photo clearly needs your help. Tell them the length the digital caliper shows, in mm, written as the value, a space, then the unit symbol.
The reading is 80.72 mm
